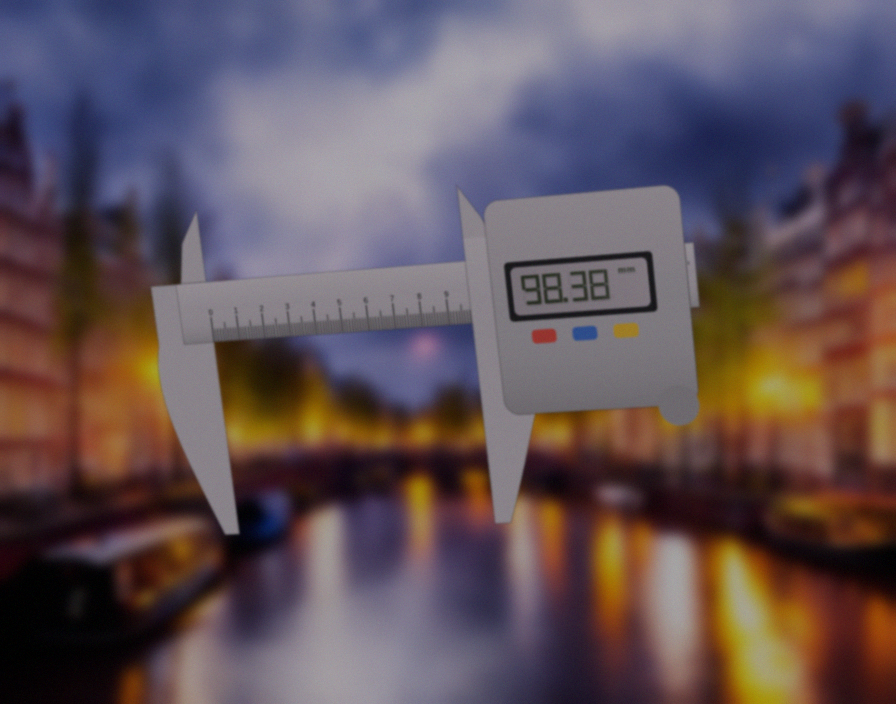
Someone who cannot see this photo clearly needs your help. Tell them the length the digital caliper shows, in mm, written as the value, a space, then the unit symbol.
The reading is 98.38 mm
